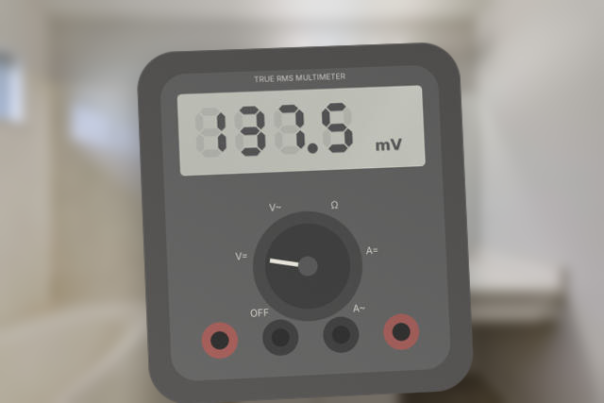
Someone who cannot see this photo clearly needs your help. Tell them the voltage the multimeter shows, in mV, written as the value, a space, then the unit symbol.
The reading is 137.5 mV
